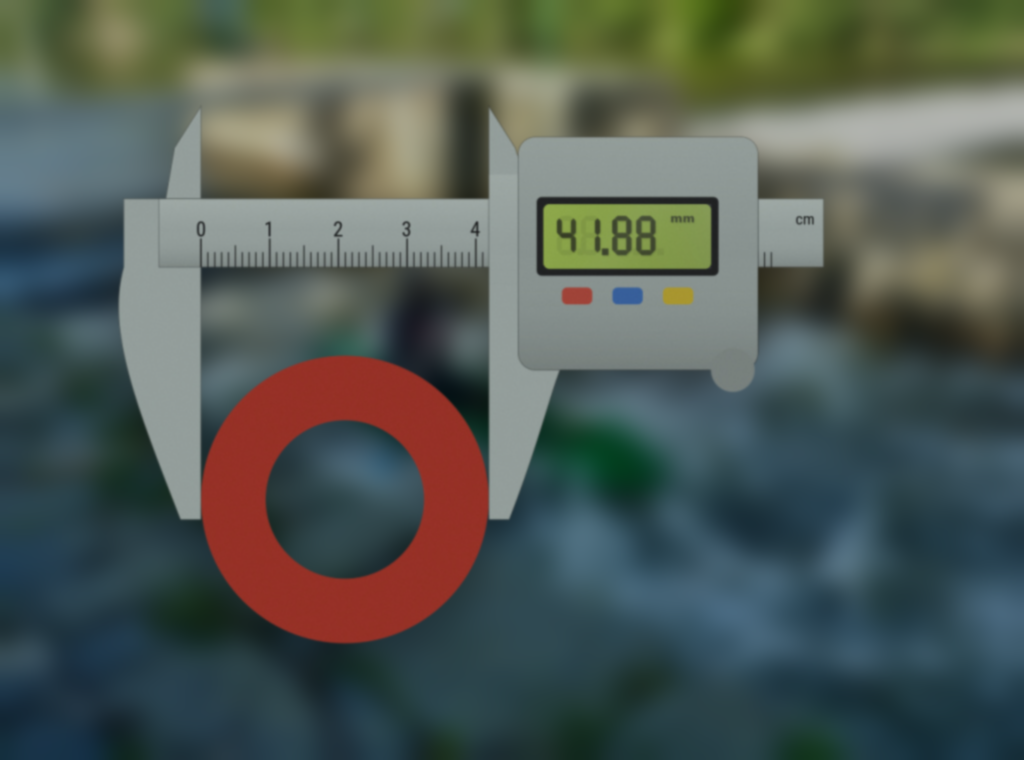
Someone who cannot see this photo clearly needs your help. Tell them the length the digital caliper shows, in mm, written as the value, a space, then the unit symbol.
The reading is 41.88 mm
